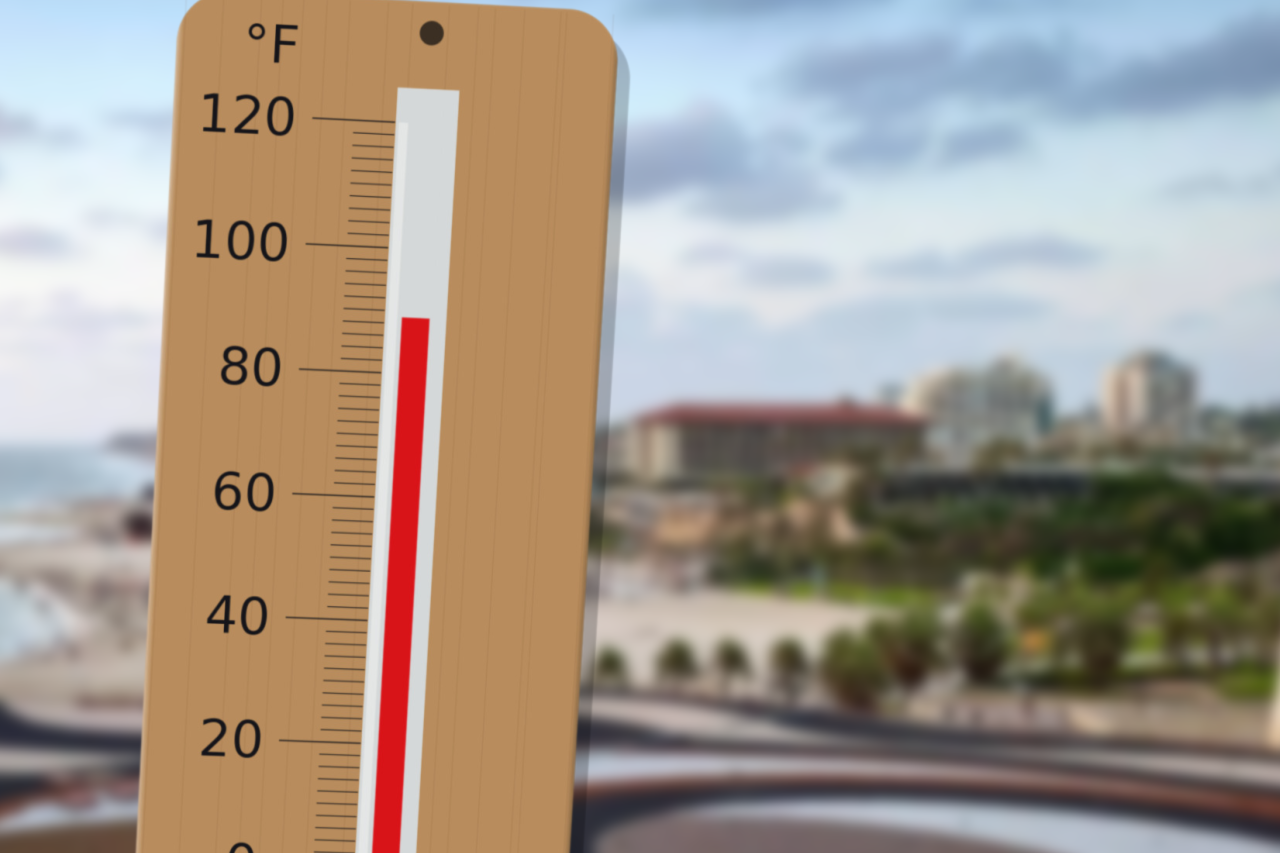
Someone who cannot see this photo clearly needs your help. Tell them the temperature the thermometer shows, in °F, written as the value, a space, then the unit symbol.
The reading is 89 °F
